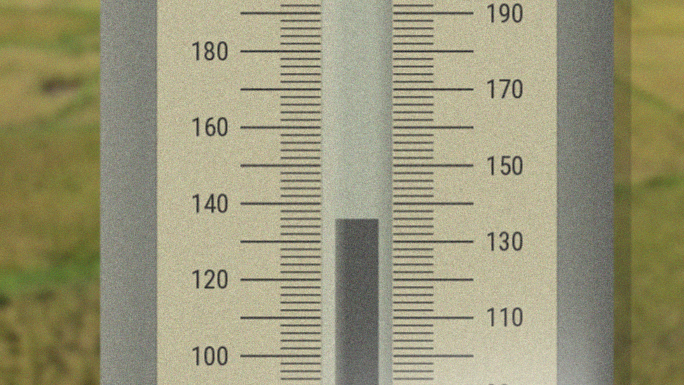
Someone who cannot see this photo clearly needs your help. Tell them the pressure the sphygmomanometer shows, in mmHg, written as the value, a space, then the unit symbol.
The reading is 136 mmHg
